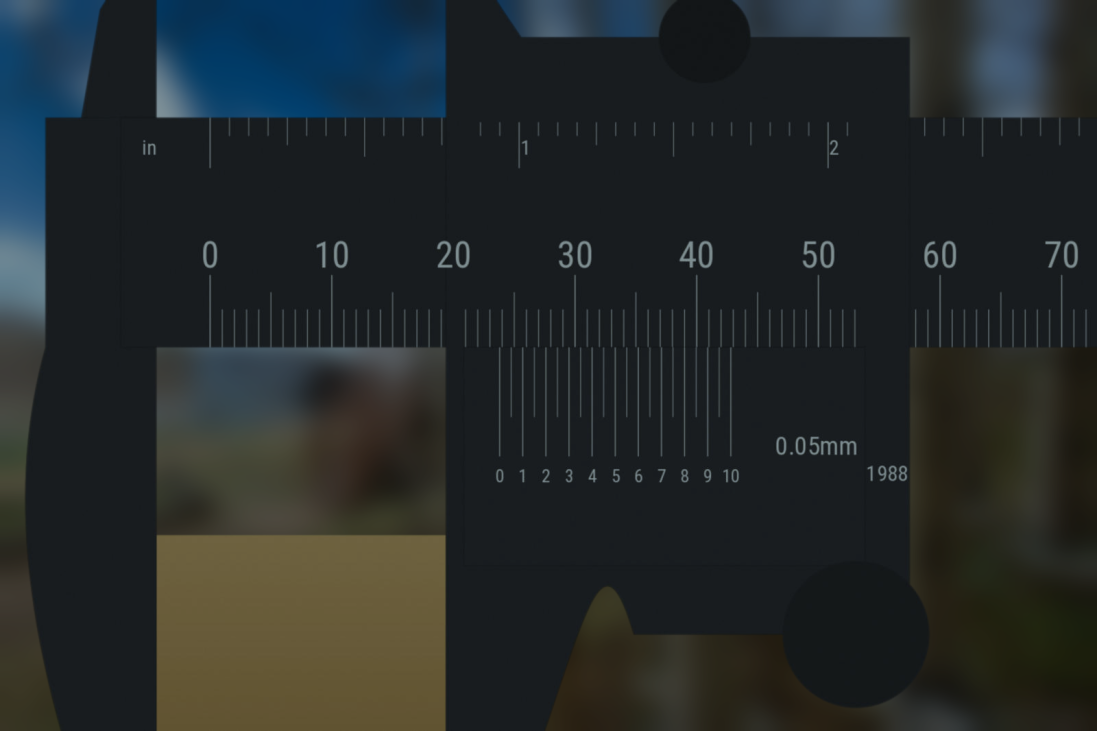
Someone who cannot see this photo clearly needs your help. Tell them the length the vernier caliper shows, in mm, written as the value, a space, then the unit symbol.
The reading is 23.8 mm
